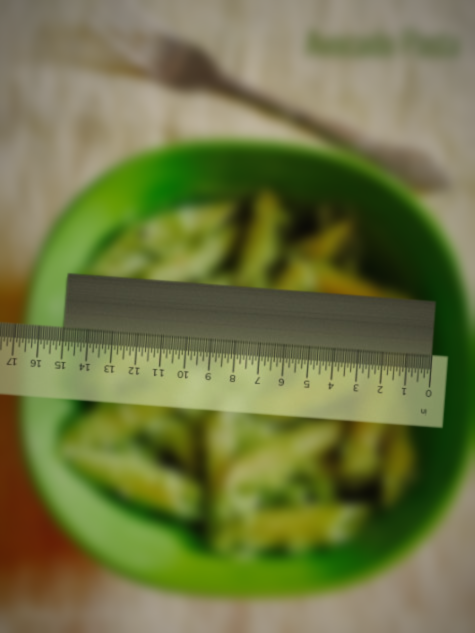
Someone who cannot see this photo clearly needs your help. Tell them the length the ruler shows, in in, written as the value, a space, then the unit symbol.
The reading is 15 in
